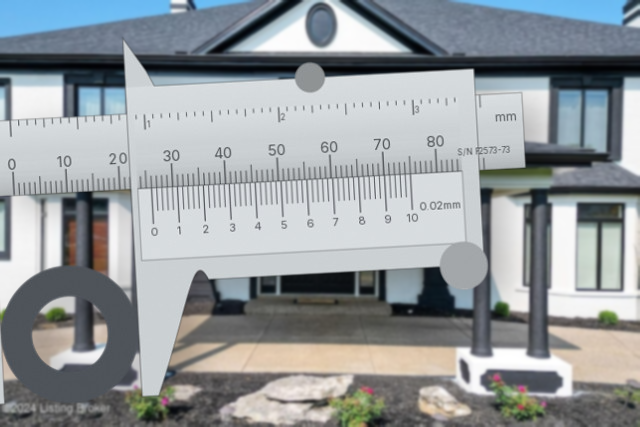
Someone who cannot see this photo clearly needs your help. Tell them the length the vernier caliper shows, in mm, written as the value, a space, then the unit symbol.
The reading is 26.0 mm
